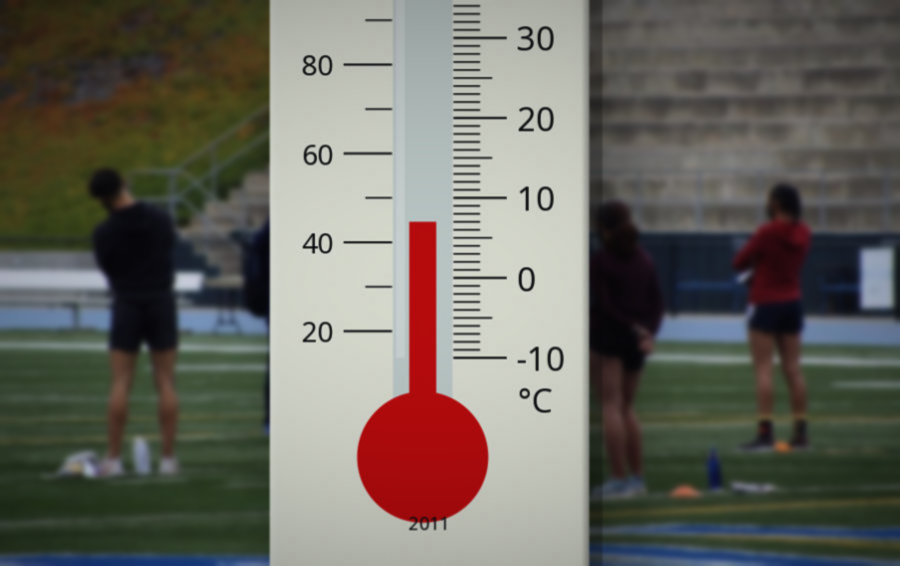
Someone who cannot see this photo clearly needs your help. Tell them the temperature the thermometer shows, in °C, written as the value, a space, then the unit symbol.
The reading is 7 °C
